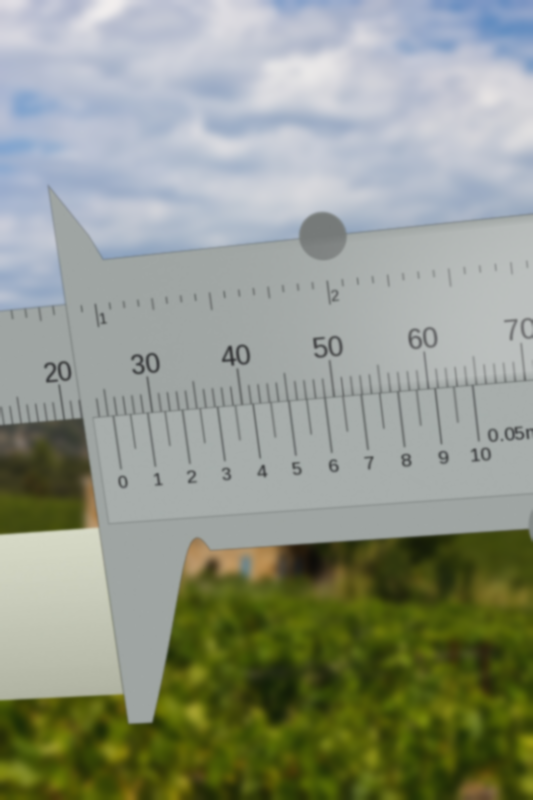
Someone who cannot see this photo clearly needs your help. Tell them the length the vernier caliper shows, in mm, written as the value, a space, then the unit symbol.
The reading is 25.6 mm
